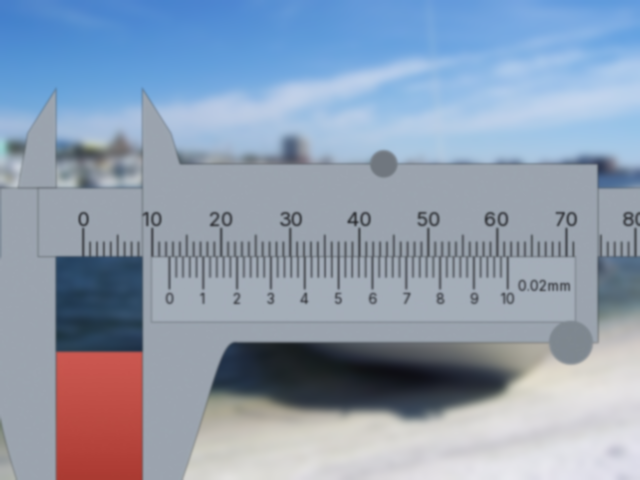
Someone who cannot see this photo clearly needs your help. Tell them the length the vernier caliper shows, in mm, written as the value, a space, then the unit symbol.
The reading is 12.5 mm
